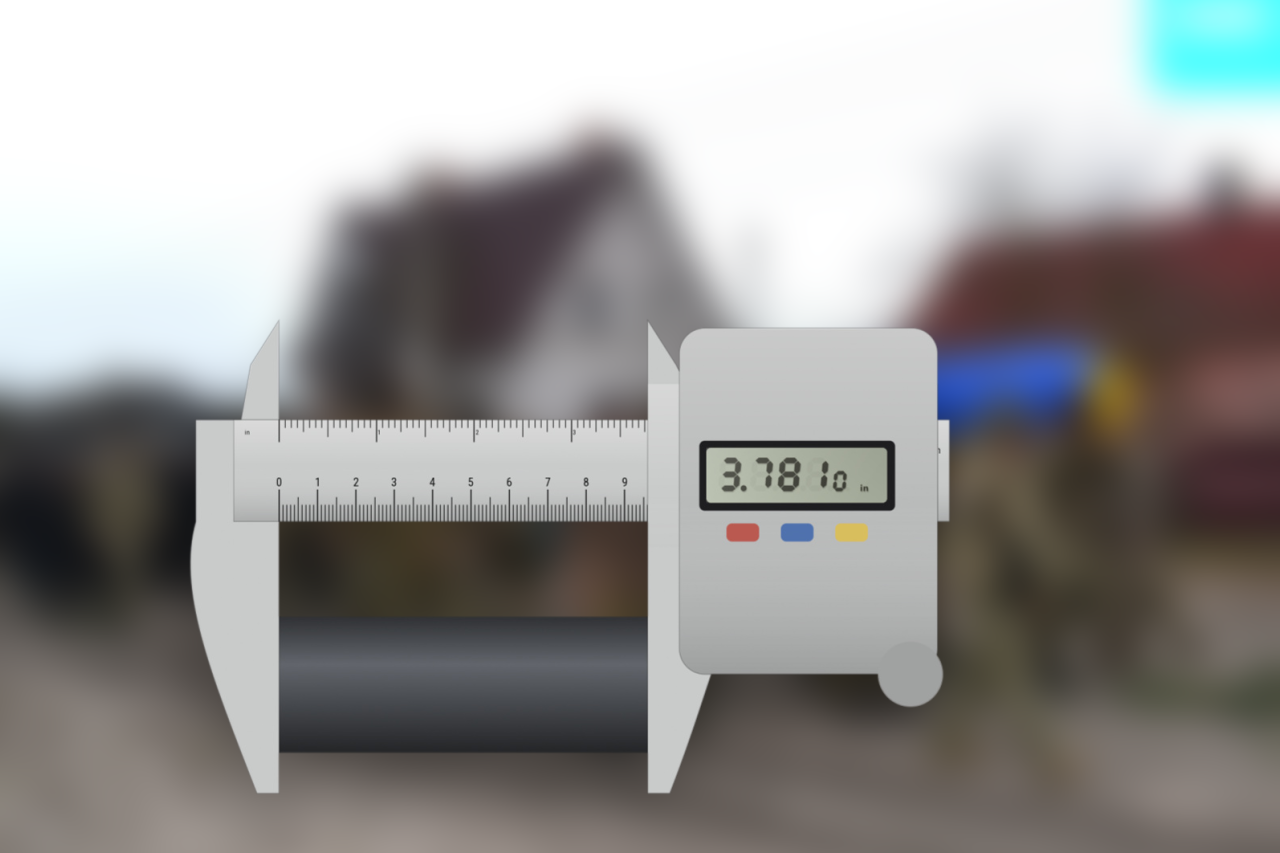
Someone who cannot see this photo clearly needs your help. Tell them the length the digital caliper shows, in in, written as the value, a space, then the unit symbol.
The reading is 3.7810 in
